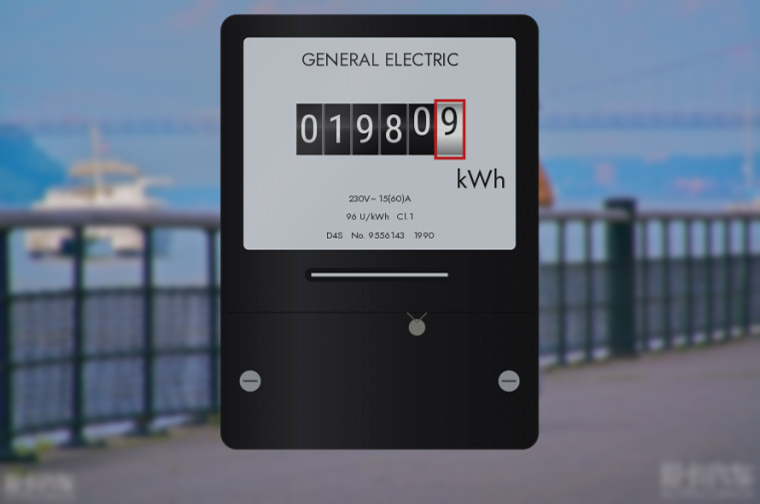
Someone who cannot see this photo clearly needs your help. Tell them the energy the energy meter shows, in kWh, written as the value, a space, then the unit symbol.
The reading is 1980.9 kWh
